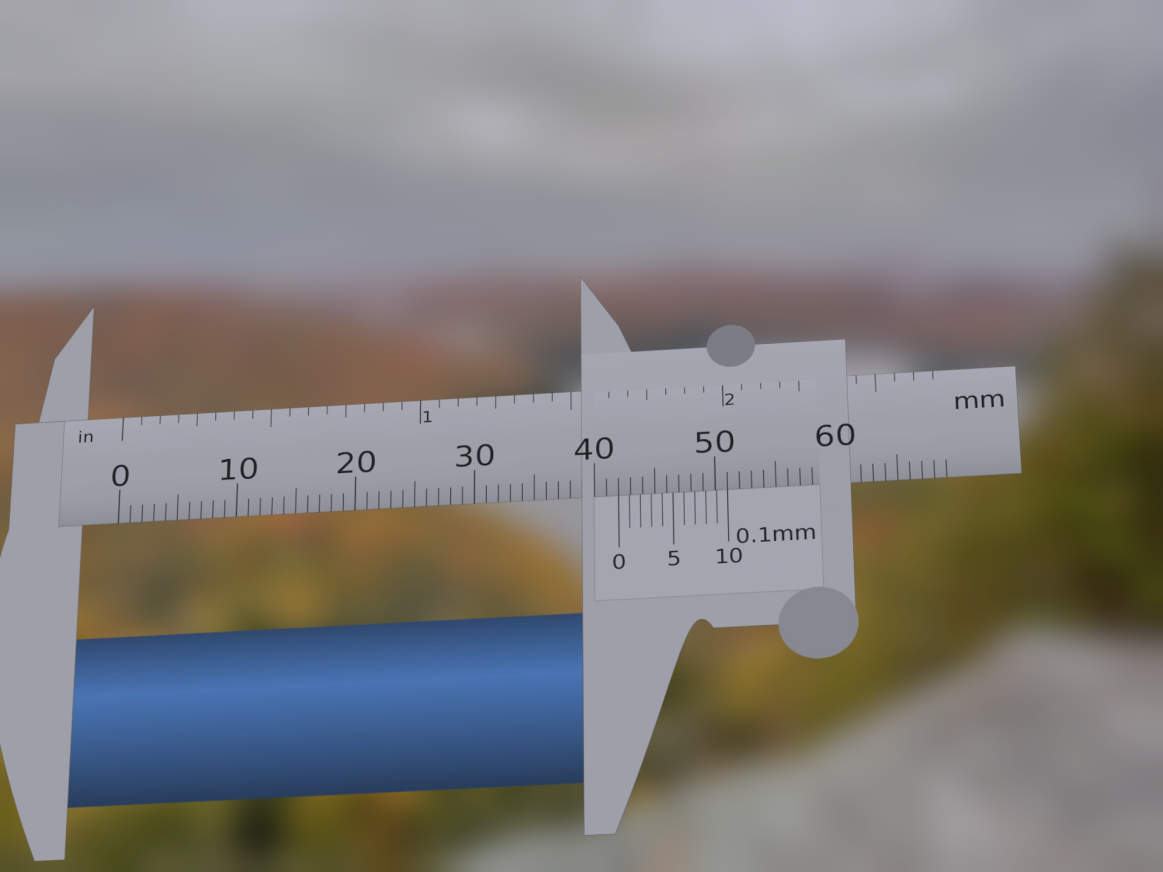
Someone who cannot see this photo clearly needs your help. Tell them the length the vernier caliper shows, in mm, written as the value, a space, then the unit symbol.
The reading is 42.0 mm
